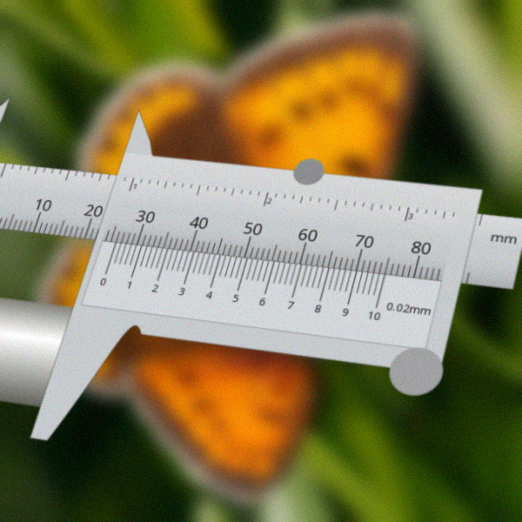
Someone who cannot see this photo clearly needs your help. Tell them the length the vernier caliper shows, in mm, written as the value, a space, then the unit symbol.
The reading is 26.0 mm
